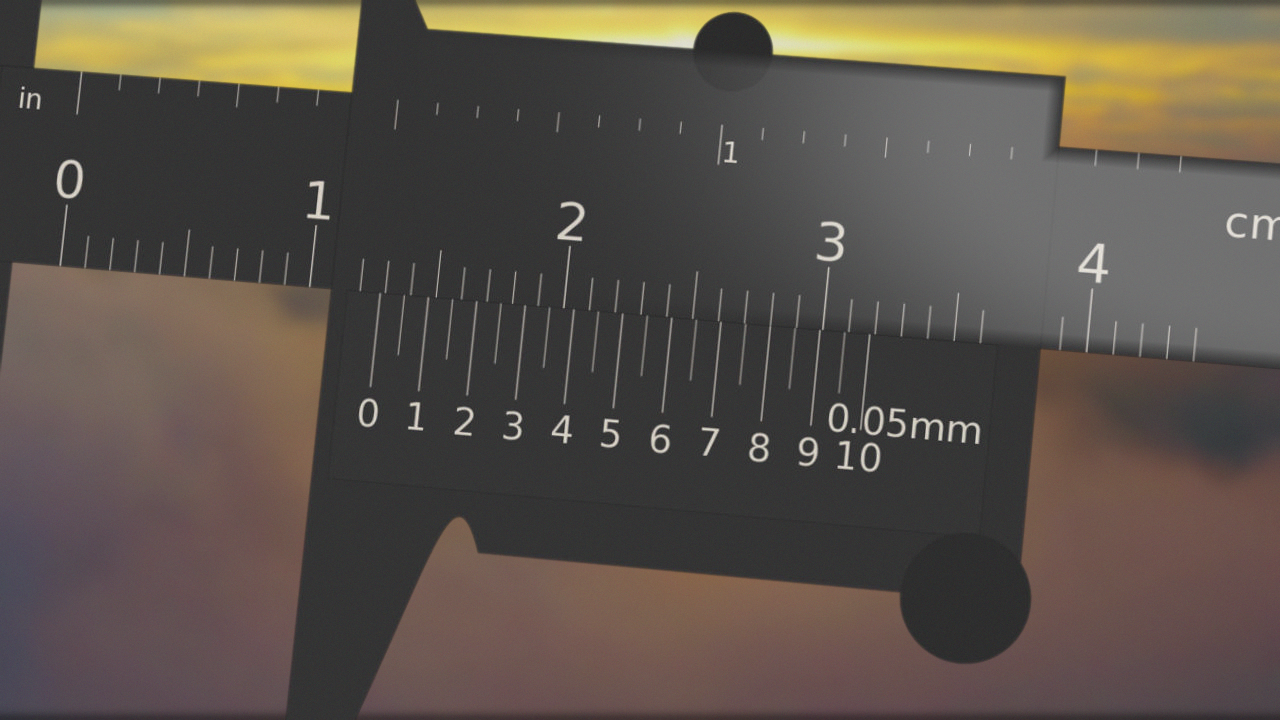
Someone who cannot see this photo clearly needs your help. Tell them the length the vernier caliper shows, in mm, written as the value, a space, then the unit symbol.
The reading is 12.80 mm
